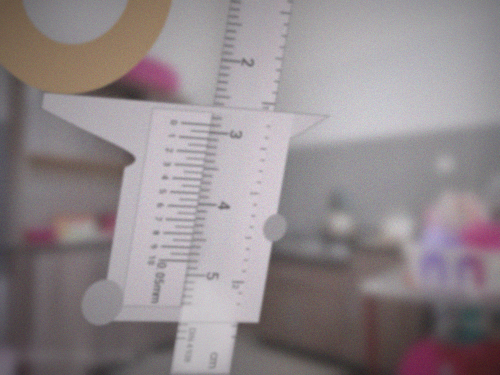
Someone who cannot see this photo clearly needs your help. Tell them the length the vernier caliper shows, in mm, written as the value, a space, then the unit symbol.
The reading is 29.0 mm
